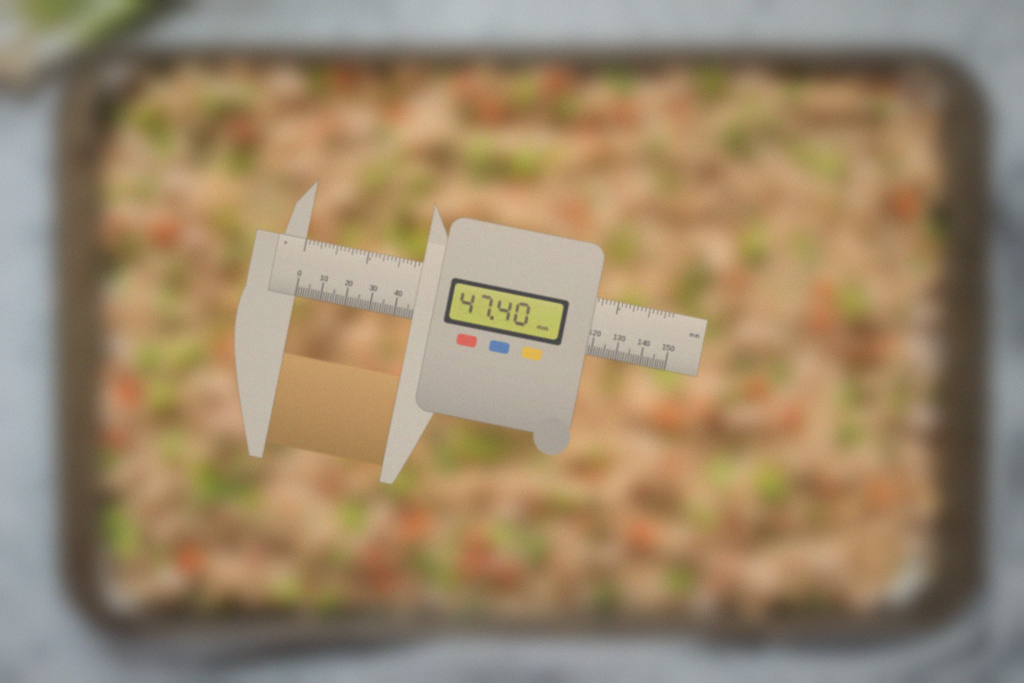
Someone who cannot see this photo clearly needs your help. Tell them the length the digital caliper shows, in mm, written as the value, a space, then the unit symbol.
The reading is 47.40 mm
